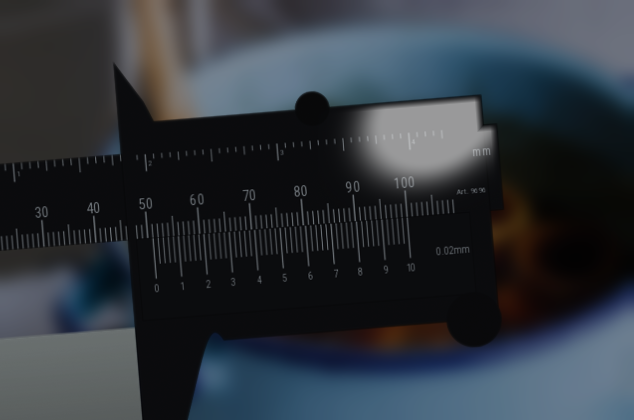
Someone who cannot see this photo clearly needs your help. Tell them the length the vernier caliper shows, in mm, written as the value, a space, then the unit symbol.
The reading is 51.0 mm
